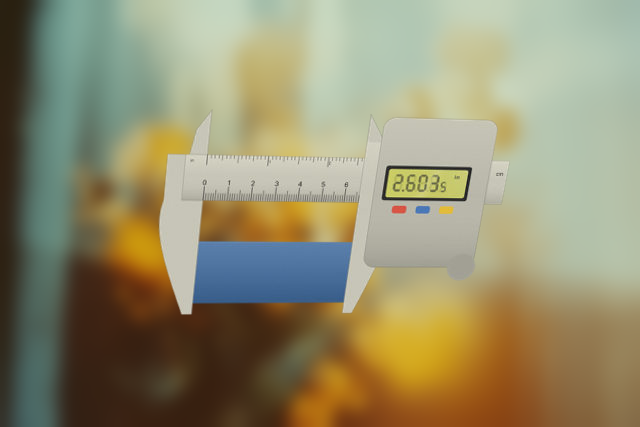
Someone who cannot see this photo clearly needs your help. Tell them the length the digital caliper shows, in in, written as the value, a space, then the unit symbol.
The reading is 2.6035 in
